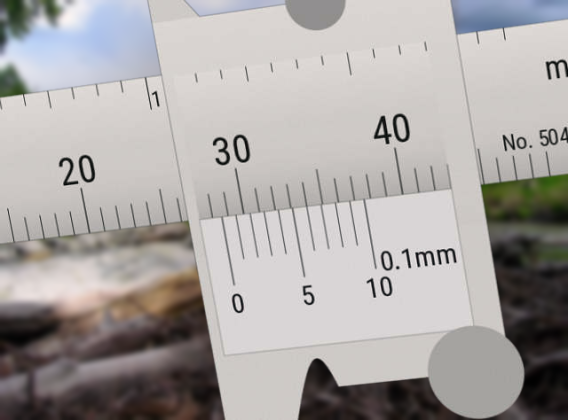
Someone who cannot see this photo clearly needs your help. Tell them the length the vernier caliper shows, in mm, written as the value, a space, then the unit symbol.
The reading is 28.6 mm
